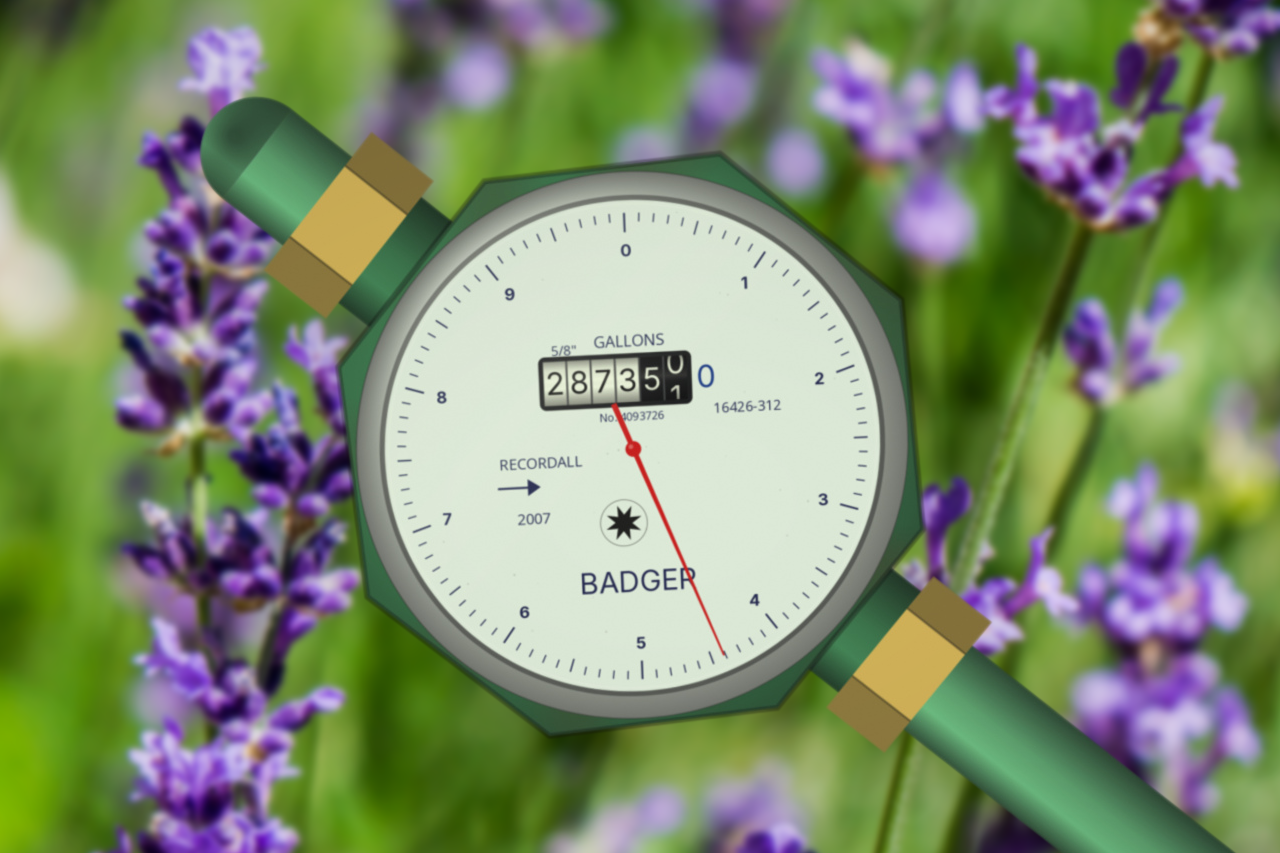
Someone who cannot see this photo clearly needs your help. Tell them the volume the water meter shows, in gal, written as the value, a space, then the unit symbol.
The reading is 2873504.4 gal
